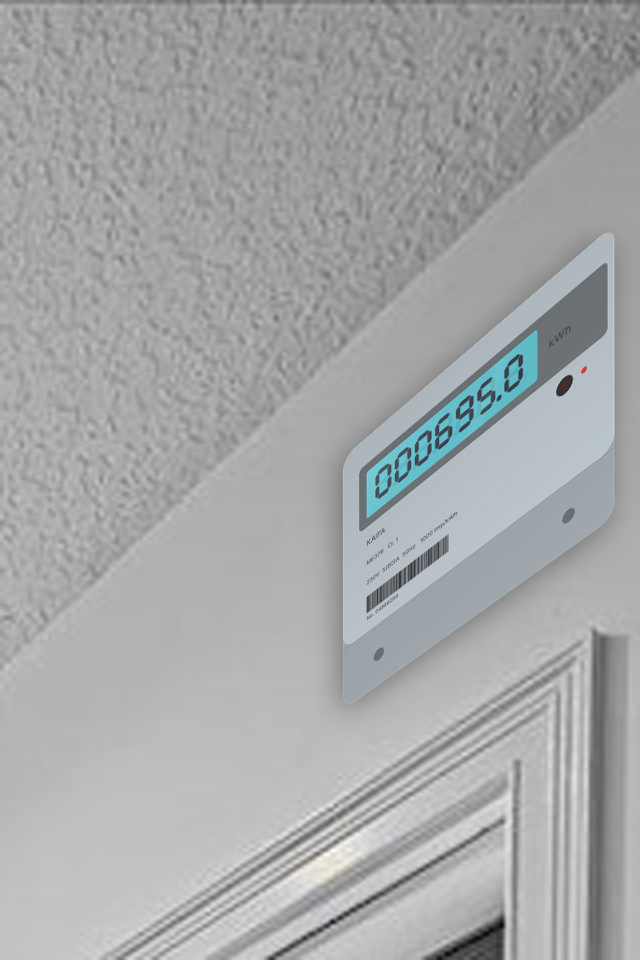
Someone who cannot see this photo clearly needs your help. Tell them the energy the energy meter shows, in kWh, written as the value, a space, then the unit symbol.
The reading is 695.0 kWh
